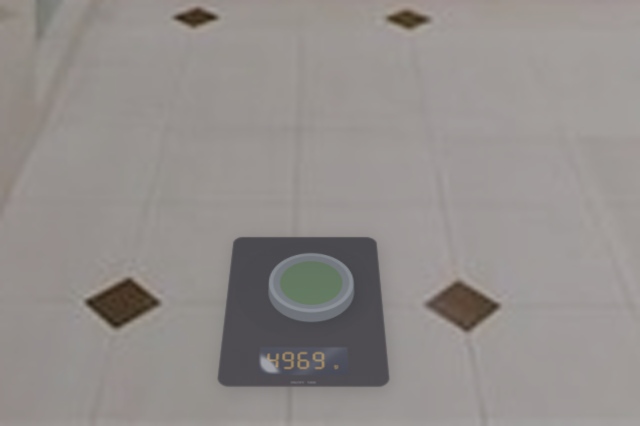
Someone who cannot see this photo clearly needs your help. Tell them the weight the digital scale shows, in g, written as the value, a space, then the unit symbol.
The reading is 4969 g
